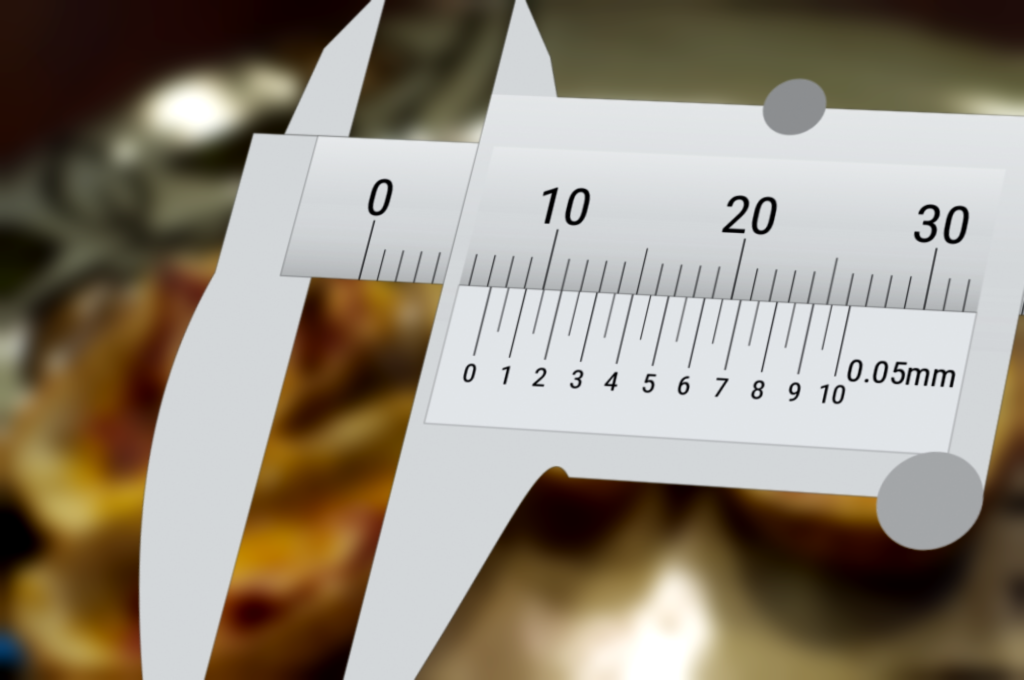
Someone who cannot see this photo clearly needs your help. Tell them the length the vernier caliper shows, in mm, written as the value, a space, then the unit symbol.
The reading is 7.2 mm
